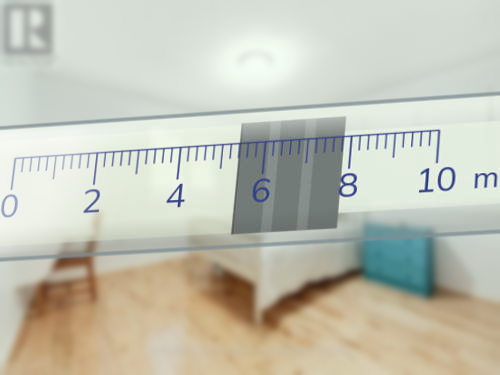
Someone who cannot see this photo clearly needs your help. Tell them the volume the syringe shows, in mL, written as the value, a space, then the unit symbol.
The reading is 5.4 mL
